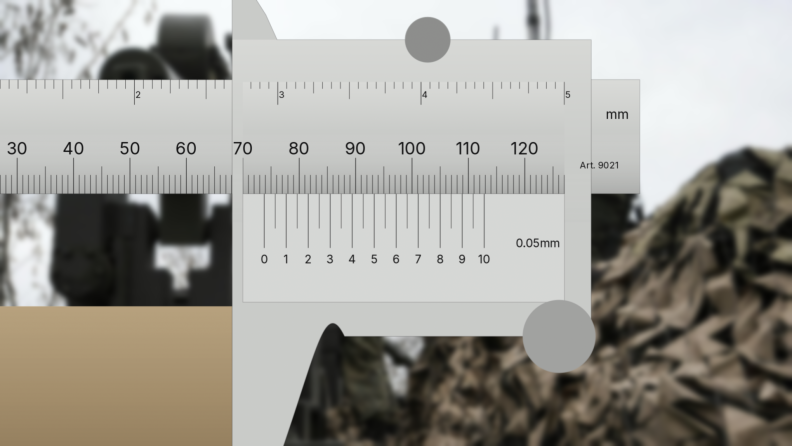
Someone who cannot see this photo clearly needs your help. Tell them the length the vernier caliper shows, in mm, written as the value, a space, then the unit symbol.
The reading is 73.8 mm
